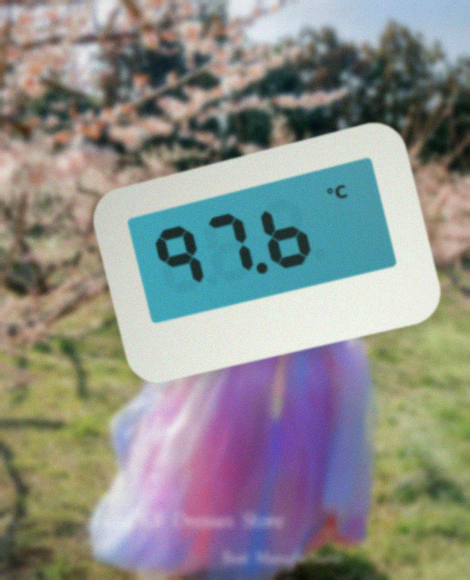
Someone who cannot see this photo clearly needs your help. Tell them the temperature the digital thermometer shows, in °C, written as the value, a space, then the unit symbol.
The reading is 97.6 °C
